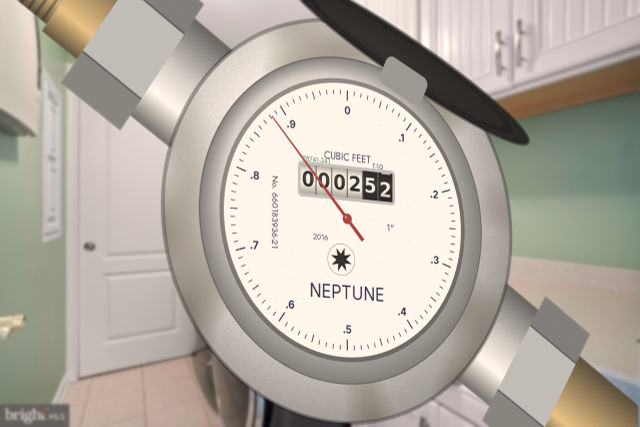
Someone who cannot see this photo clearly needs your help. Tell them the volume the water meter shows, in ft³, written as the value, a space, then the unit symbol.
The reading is 251.88 ft³
